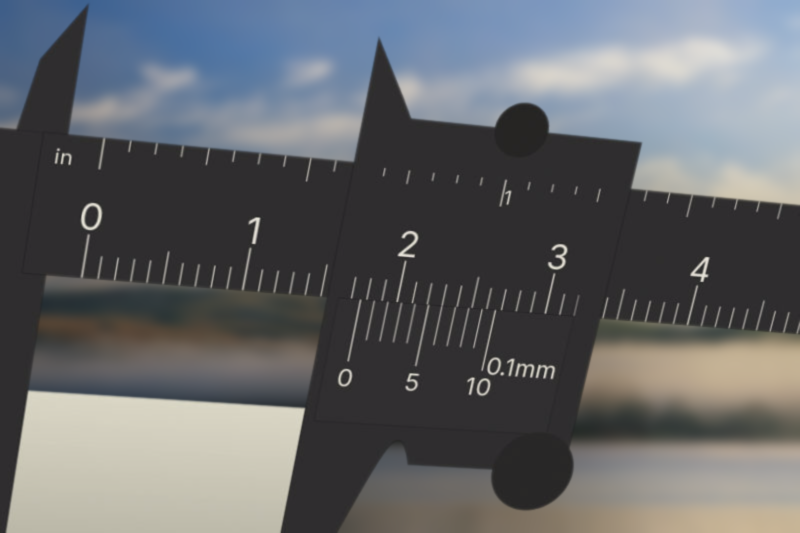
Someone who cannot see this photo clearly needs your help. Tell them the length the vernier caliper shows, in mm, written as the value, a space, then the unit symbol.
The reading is 17.6 mm
